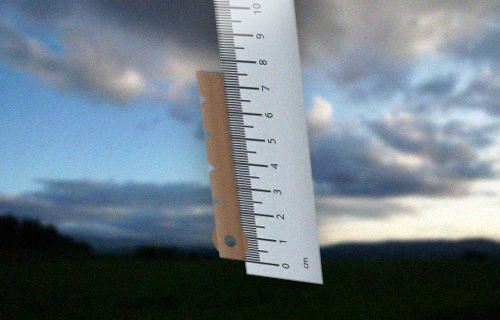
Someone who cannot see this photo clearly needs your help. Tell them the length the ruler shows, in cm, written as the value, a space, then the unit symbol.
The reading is 7.5 cm
